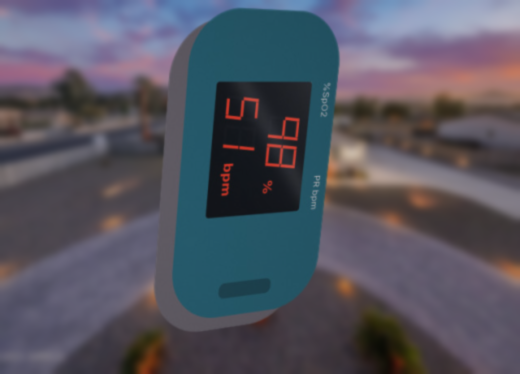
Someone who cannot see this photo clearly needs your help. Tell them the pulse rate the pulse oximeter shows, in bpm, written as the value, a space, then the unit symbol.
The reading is 51 bpm
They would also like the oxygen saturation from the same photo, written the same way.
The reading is 98 %
